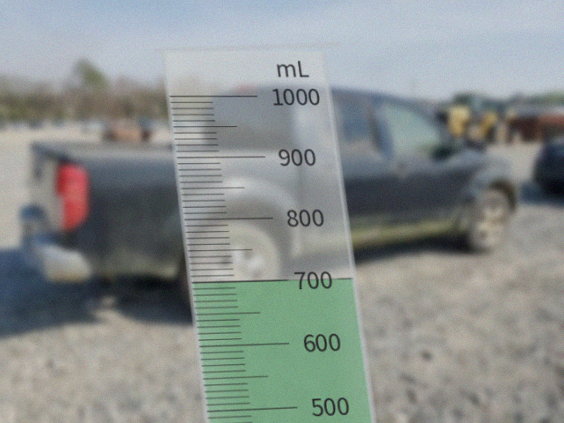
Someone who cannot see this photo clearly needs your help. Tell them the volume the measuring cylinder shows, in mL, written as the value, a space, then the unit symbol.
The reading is 700 mL
